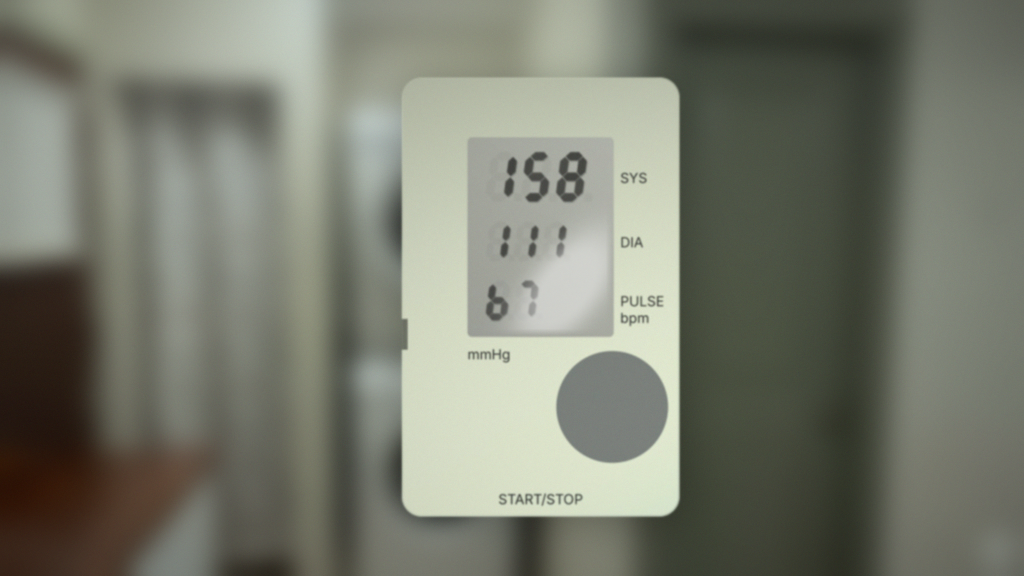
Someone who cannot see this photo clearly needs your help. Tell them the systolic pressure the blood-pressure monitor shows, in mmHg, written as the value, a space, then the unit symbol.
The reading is 158 mmHg
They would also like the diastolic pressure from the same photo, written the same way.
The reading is 111 mmHg
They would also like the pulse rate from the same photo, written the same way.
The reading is 67 bpm
